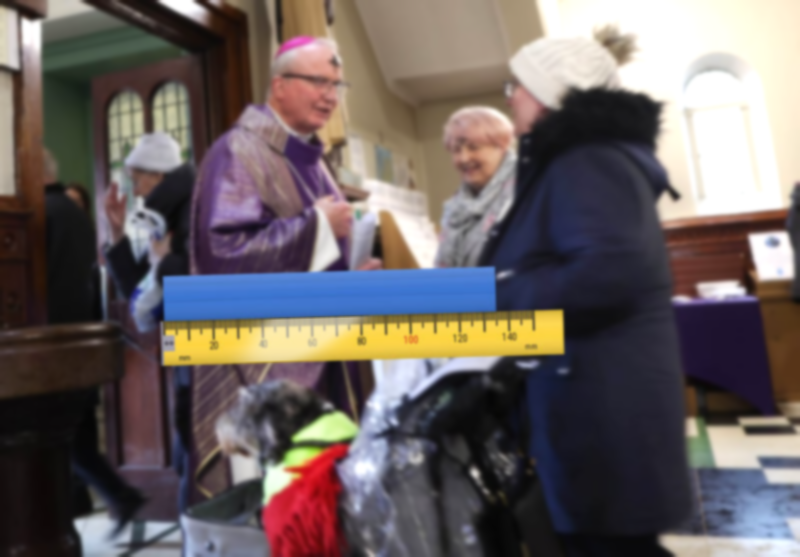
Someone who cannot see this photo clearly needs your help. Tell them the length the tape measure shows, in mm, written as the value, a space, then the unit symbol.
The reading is 135 mm
